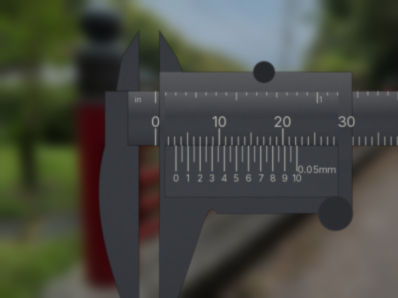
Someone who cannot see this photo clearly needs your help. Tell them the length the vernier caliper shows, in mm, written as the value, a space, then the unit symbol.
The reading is 3.2 mm
